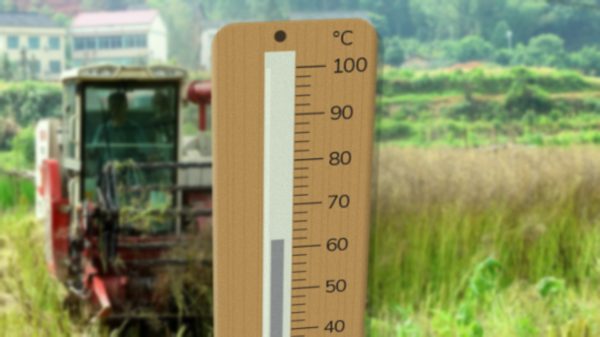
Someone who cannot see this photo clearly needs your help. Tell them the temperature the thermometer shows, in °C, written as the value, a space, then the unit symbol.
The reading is 62 °C
